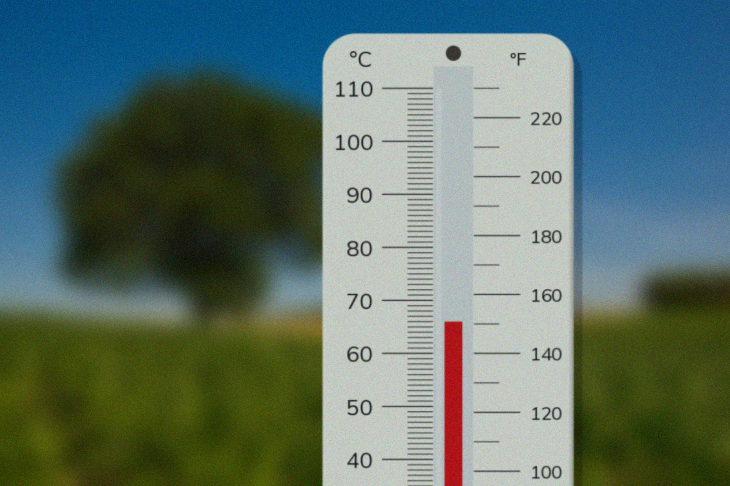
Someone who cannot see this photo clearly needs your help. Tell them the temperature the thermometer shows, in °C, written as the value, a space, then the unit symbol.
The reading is 66 °C
